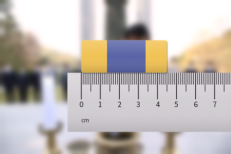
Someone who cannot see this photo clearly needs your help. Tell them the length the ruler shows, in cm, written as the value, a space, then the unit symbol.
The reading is 4.5 cm
